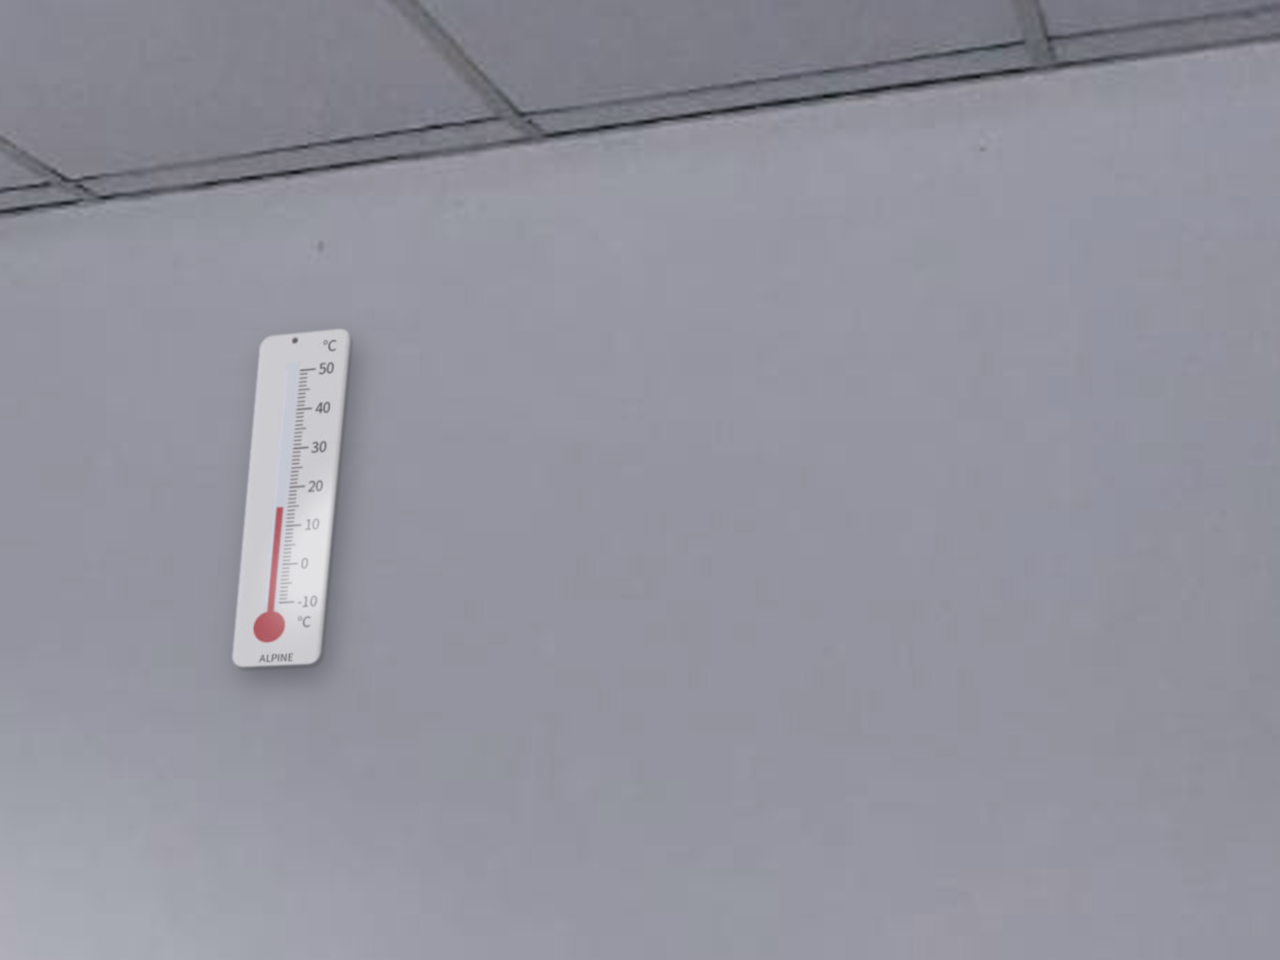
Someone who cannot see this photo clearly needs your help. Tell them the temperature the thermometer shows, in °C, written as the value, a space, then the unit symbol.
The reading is 15 °C
